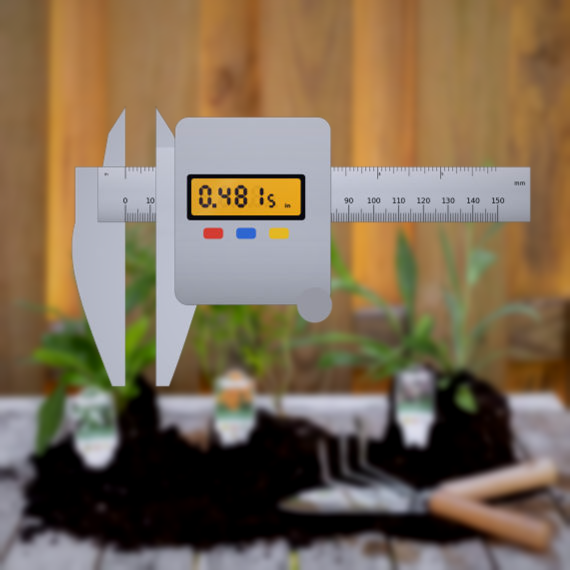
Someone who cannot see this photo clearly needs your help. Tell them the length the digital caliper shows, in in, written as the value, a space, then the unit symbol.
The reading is 0.4815 in
